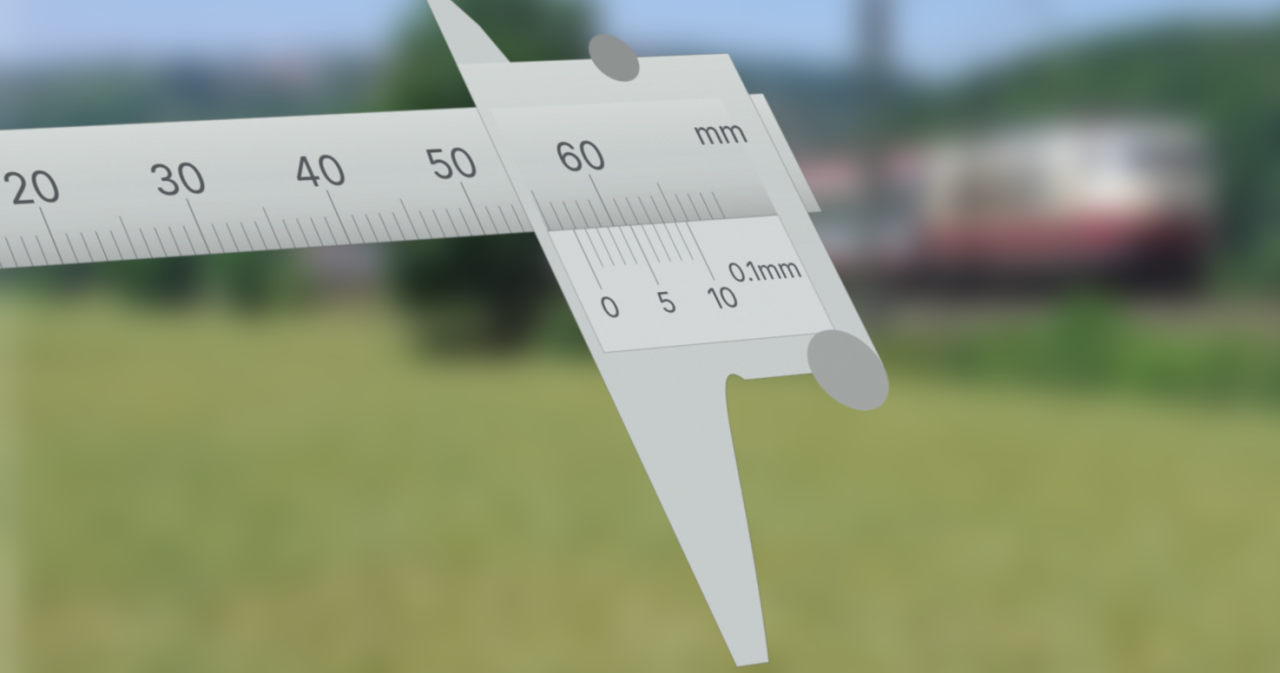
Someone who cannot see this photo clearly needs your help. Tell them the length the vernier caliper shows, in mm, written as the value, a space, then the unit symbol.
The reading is 56.8 mm
